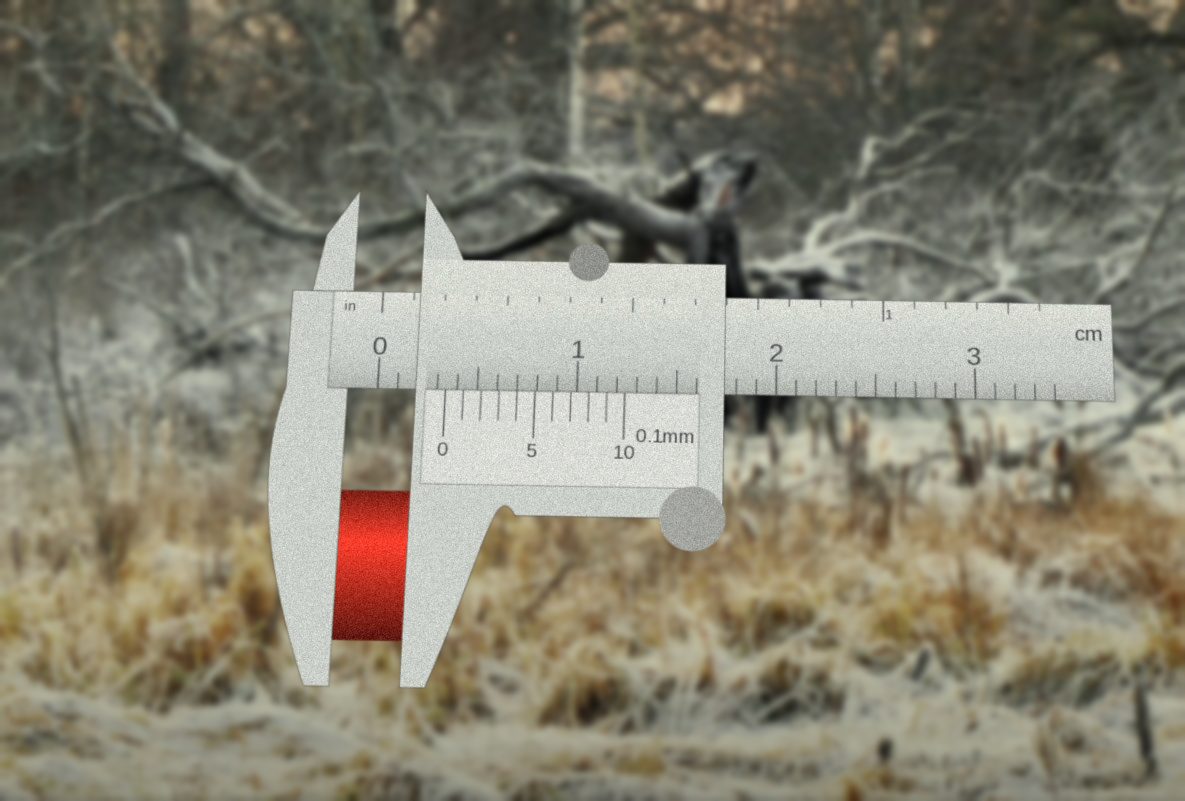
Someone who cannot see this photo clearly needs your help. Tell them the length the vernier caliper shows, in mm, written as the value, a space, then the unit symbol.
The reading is 3.4 mm
